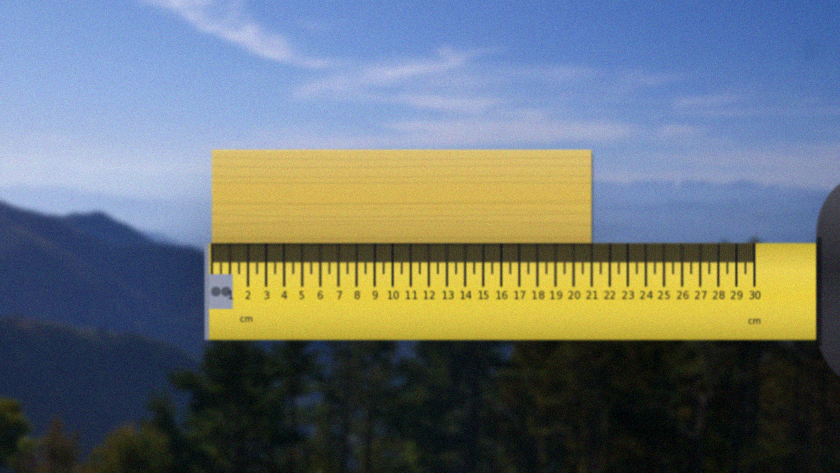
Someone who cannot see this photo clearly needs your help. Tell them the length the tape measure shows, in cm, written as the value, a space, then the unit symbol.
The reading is 21 cm
